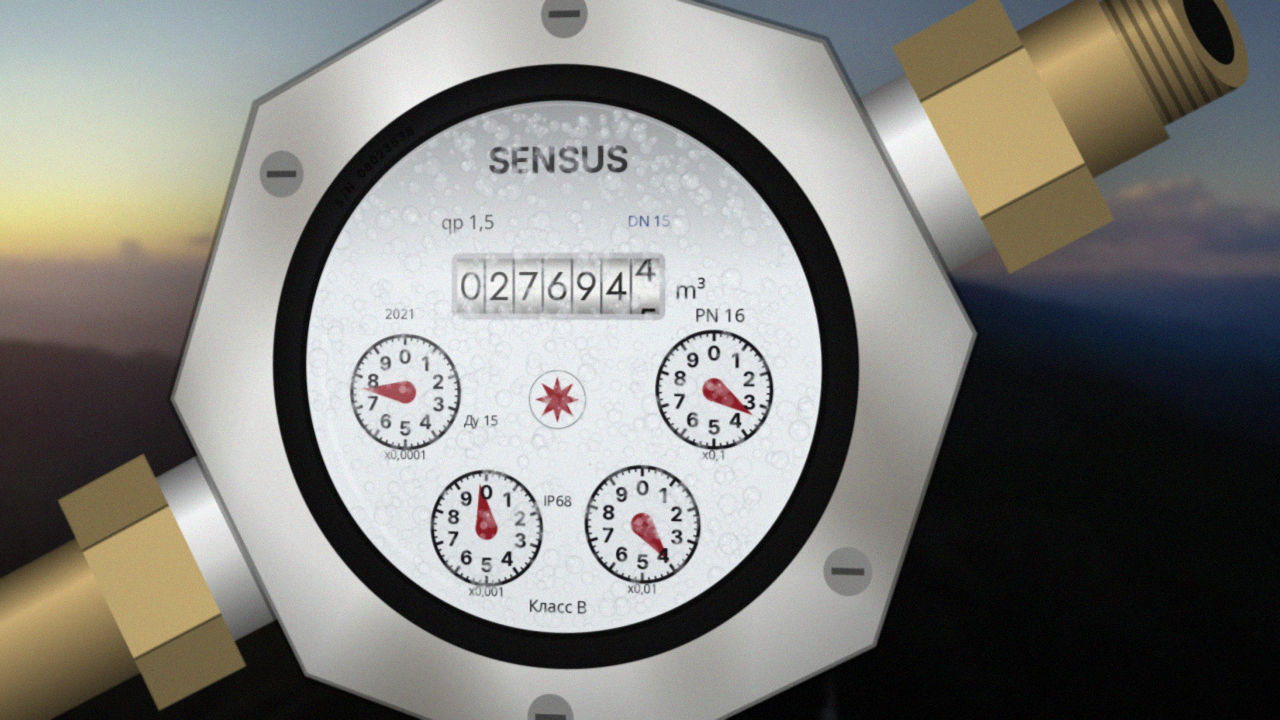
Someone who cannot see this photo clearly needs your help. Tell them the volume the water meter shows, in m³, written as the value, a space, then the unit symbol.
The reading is 276944.3397 m³
